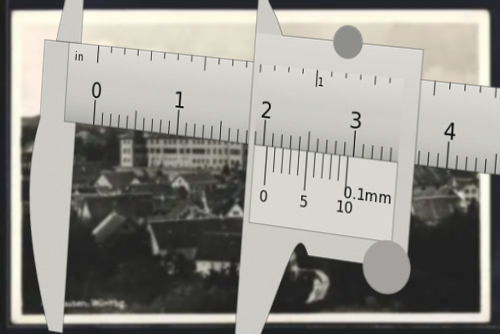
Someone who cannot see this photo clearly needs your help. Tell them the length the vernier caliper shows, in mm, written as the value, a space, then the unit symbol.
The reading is 20.4 mm
